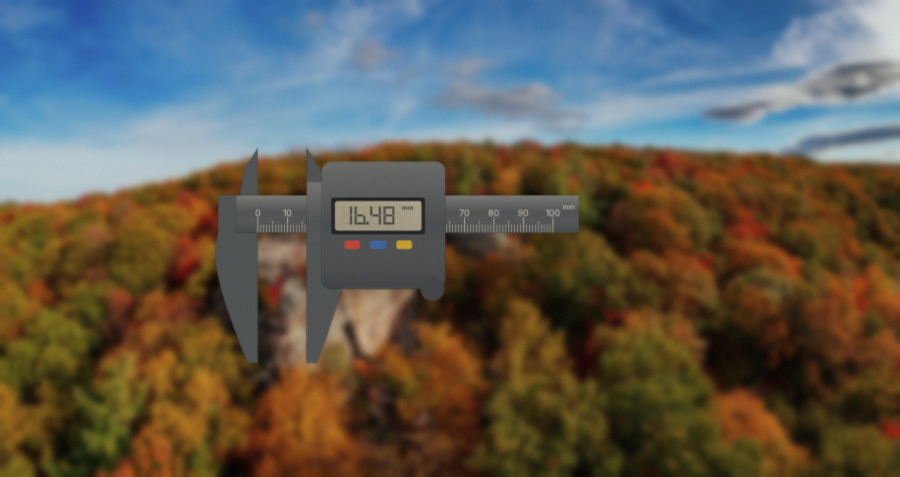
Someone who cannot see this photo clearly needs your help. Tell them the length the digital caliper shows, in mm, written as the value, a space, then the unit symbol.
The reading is 16.48 mm
